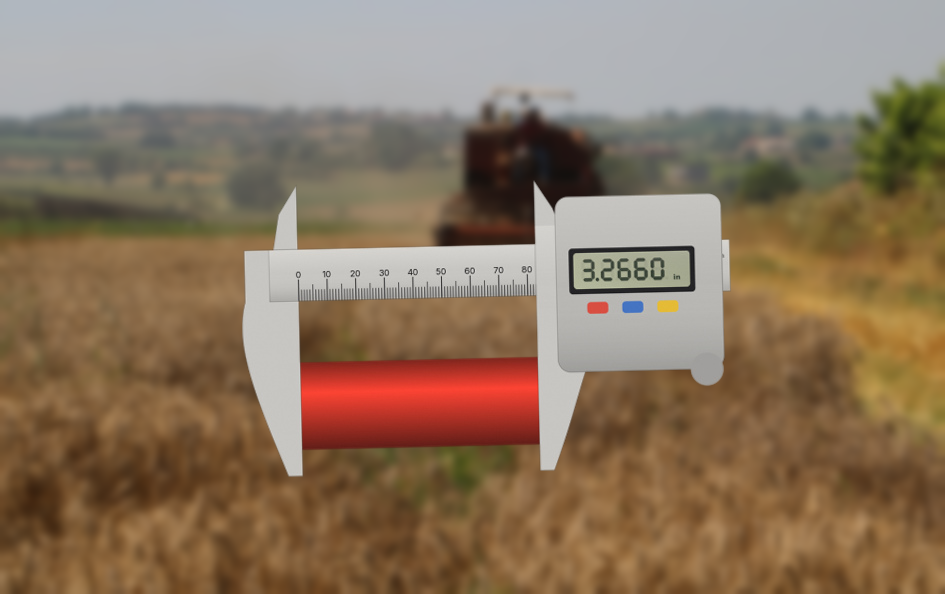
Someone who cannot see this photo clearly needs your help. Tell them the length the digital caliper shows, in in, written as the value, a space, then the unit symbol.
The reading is 3.2660 in
